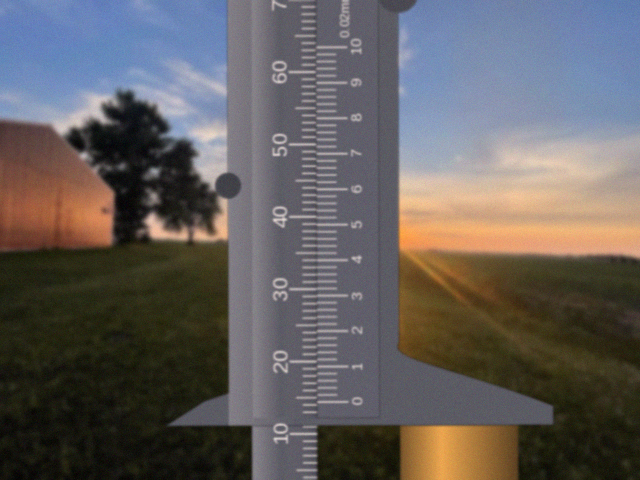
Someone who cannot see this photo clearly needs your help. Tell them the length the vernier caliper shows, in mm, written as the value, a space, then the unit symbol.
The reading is 14.4 mm
